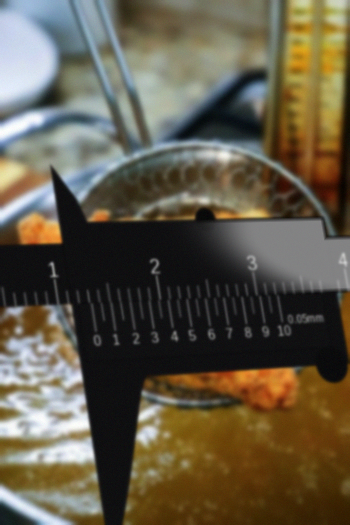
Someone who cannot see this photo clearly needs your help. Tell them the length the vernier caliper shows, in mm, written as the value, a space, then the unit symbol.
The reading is 13.2 mm
